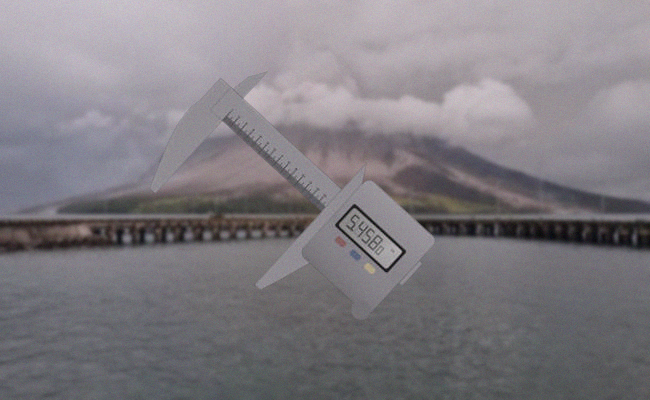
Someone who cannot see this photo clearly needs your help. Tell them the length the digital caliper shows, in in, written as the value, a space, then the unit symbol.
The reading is 5.4580 in
